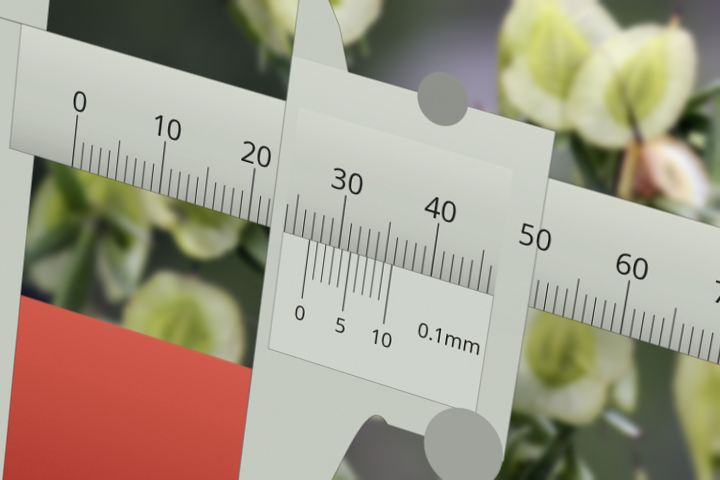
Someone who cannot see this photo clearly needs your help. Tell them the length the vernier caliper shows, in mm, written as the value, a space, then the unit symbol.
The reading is 26.8 mm
